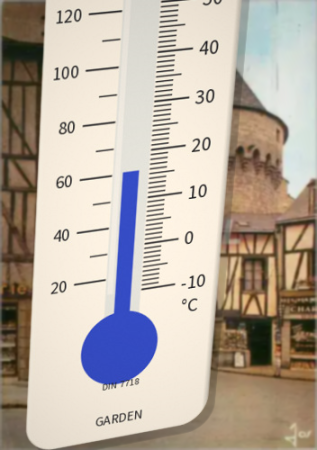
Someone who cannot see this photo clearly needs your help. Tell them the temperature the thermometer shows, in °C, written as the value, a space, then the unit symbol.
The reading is 16 °C
